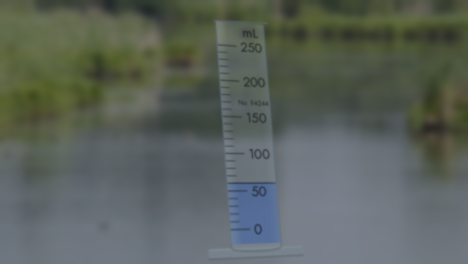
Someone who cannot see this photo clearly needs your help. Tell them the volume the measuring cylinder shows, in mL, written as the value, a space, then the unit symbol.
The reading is 60 mL
